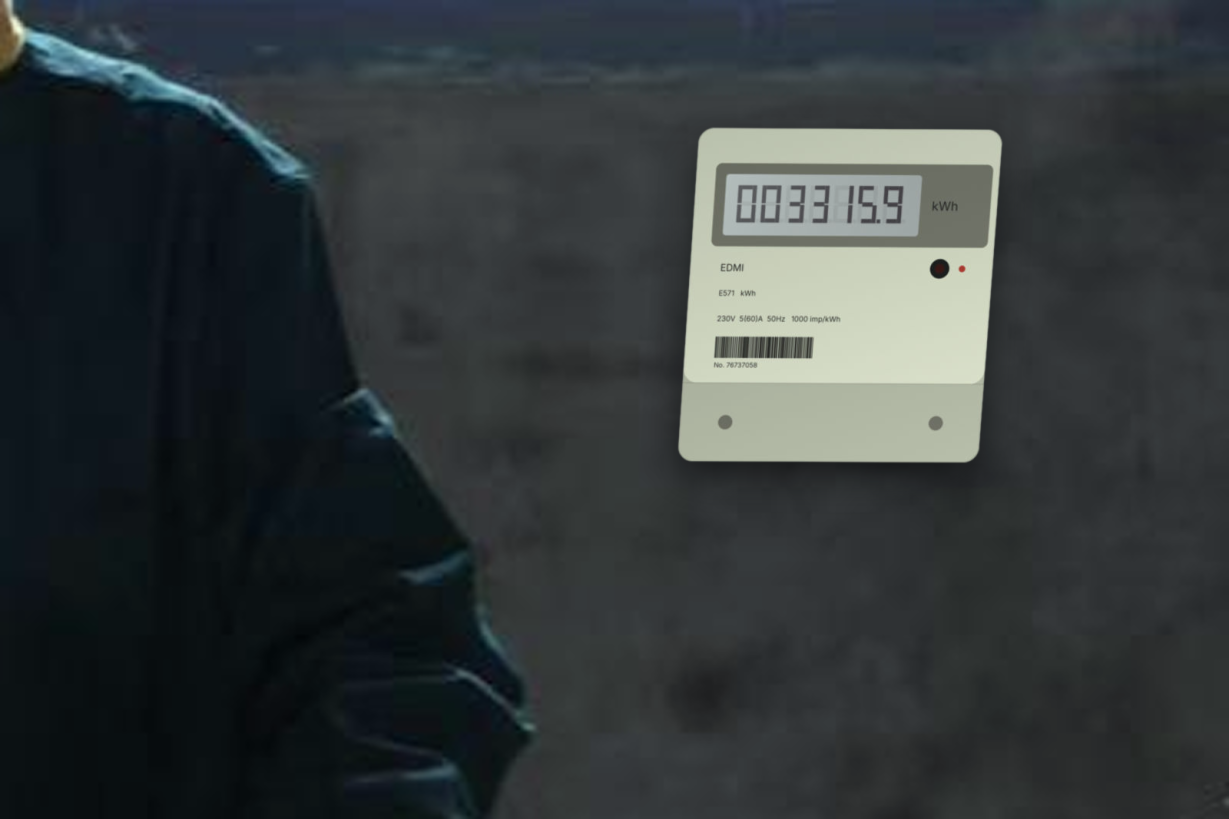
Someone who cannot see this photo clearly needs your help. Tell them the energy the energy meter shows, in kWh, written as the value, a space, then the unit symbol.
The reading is 3315.9 kWh
